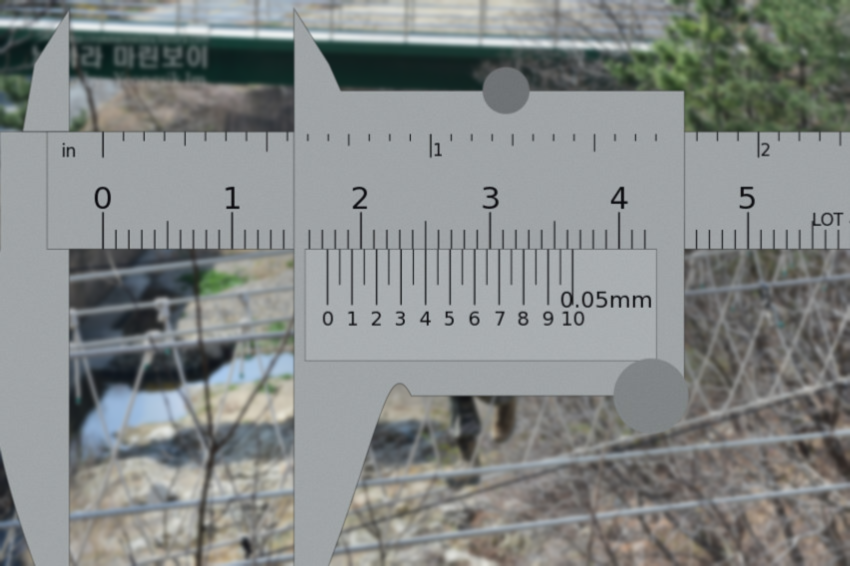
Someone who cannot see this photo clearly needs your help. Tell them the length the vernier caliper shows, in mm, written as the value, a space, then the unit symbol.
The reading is 17.4 mm
